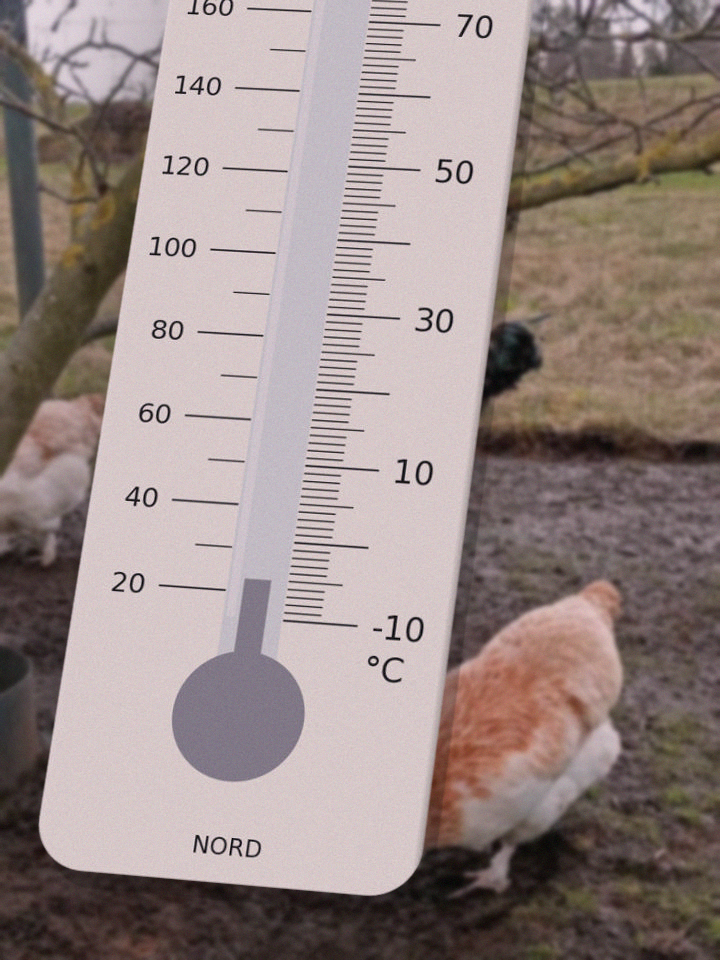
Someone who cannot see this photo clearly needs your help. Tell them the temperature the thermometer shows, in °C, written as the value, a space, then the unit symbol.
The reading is -5 °C
